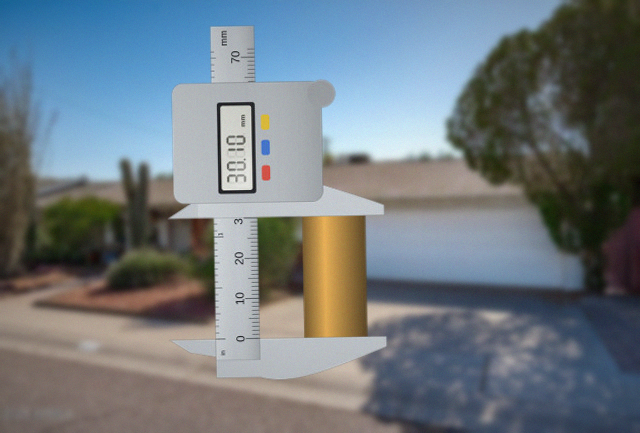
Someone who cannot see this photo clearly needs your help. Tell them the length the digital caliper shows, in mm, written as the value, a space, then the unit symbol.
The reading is 30.10 mm
